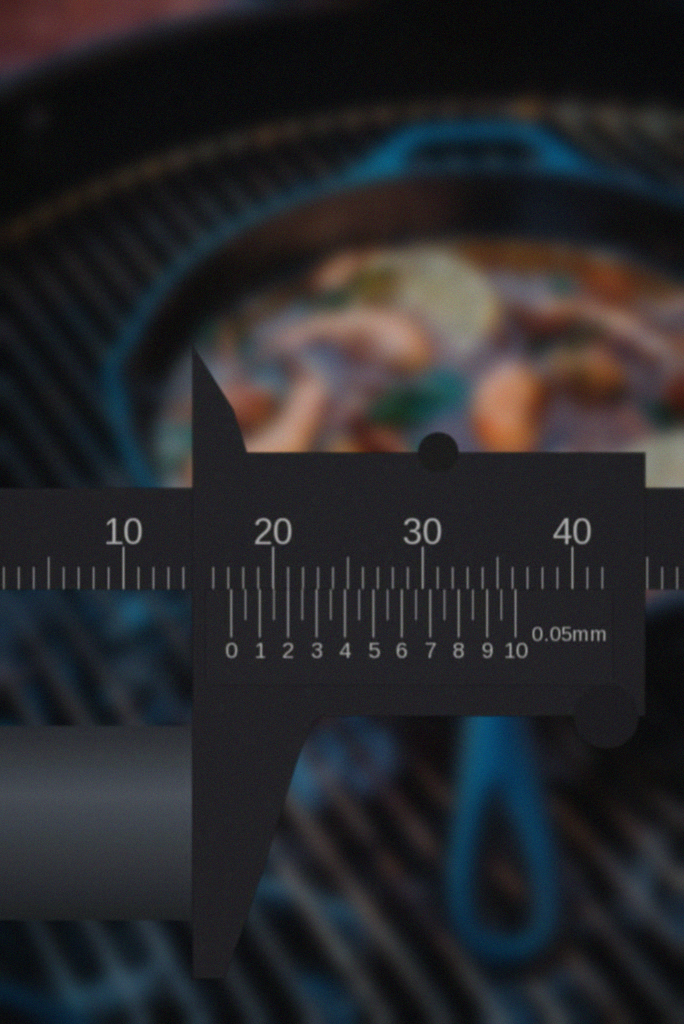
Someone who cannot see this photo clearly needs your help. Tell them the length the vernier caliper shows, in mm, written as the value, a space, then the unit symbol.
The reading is 17.2 mm
